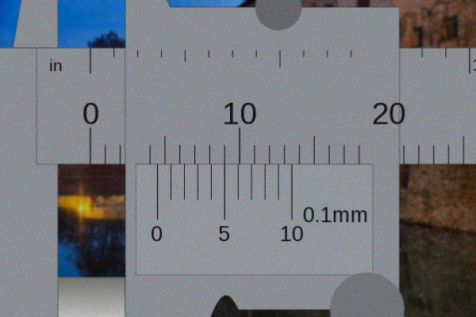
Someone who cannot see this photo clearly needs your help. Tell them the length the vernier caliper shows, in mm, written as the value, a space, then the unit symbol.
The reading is 4.5 mm
